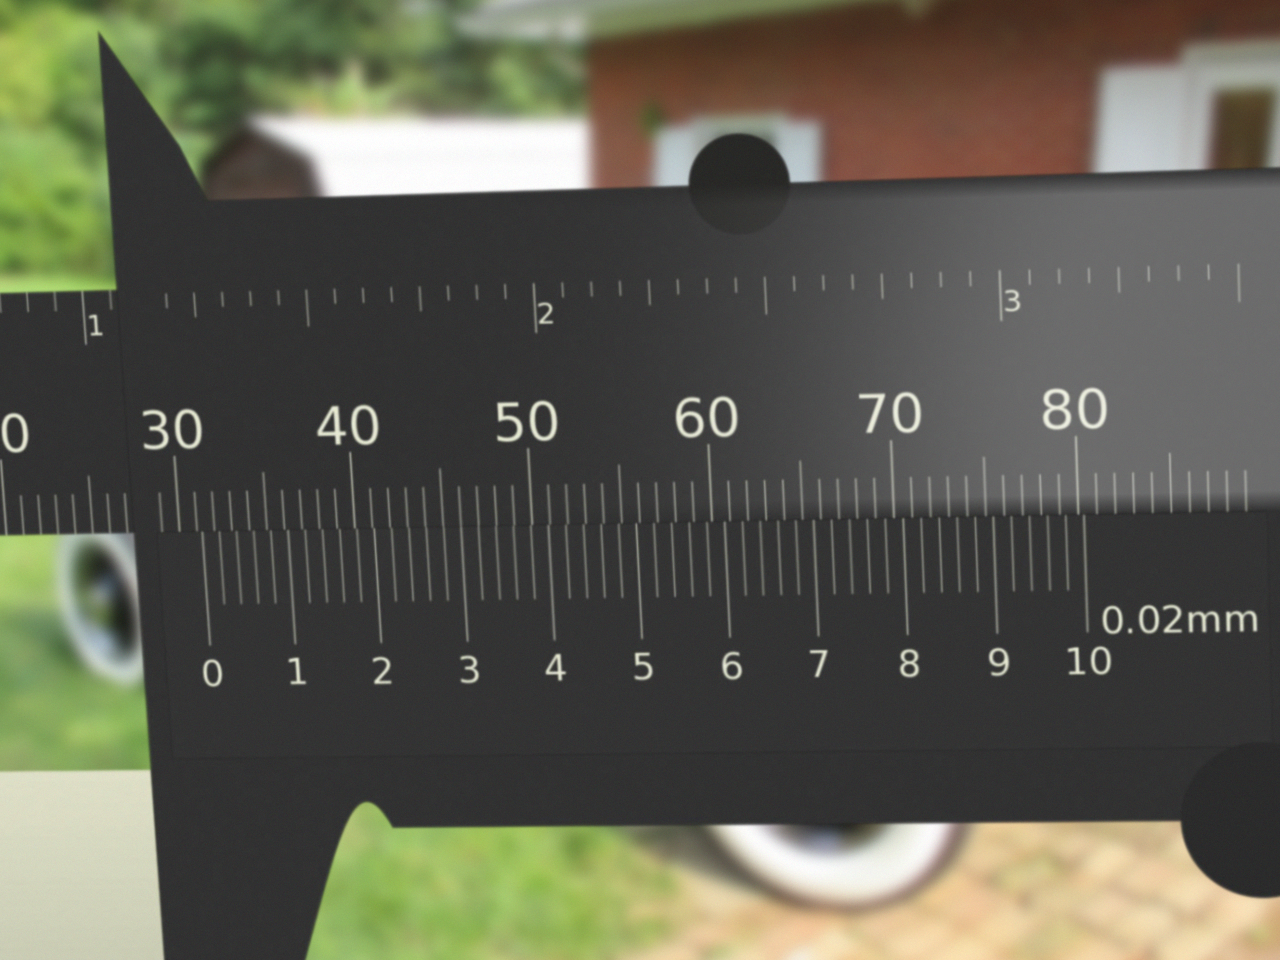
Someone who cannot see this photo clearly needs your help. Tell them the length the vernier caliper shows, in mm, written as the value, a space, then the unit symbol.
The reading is 31.3 mm
